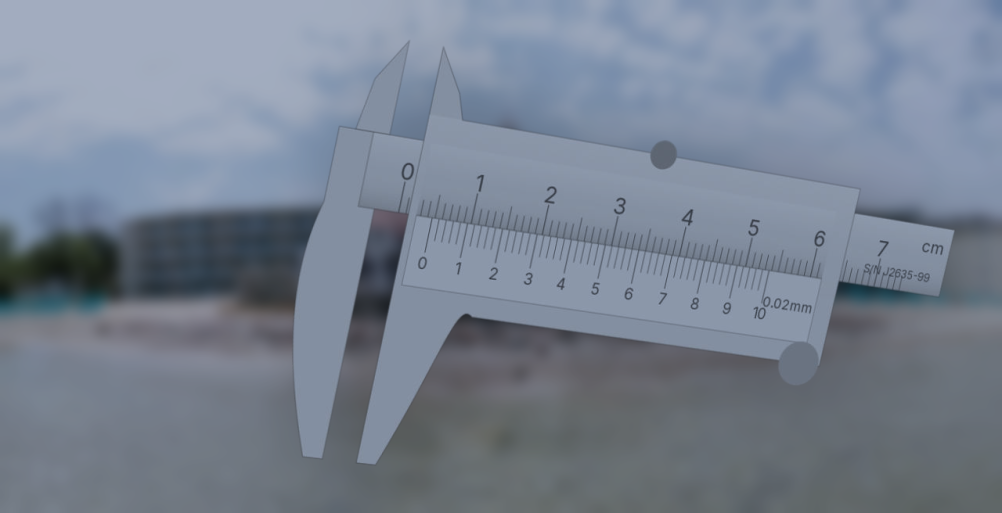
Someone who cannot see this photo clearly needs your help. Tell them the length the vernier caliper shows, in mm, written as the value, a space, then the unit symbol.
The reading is 4.6 mm
